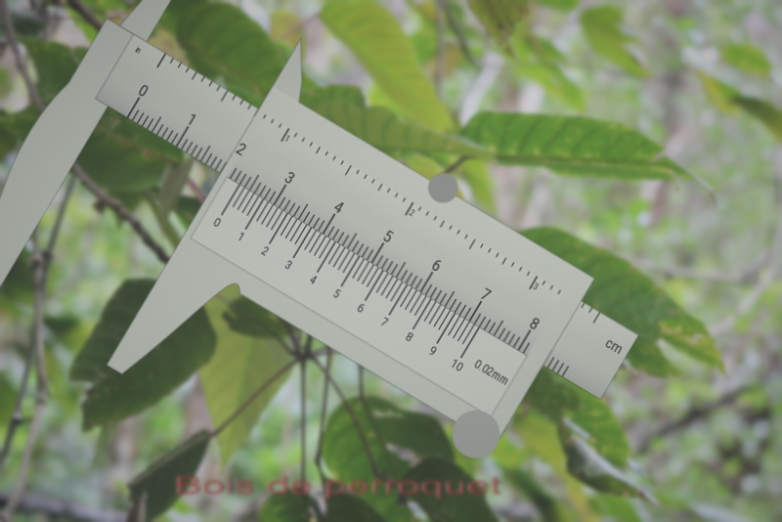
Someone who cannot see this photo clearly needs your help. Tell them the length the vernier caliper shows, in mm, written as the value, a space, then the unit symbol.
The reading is 23.0 mm
